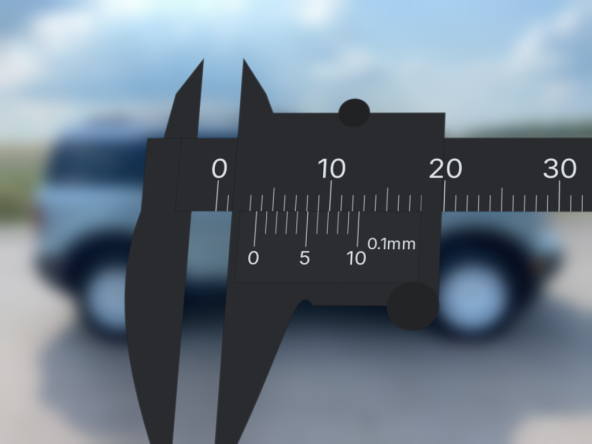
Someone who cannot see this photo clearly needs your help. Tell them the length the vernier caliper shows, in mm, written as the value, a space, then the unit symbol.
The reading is 3.6 mm
